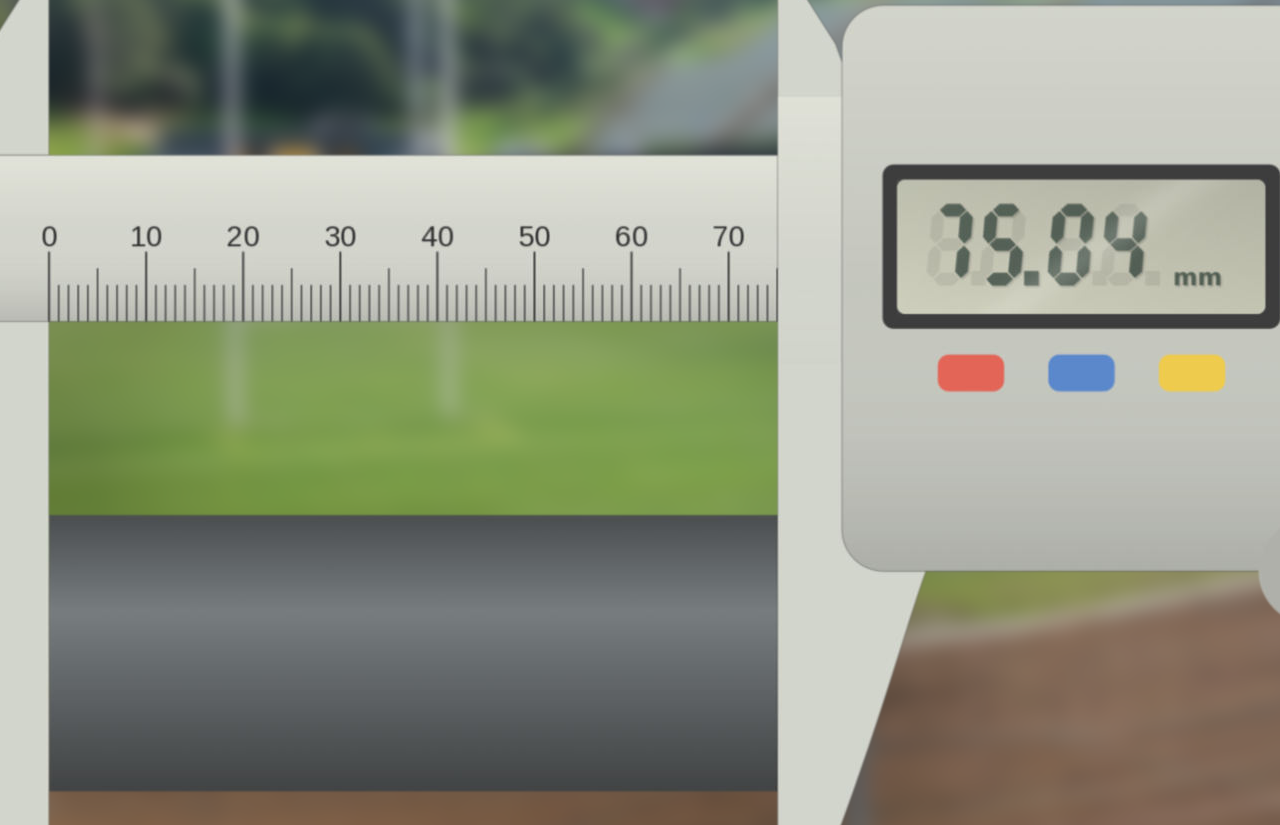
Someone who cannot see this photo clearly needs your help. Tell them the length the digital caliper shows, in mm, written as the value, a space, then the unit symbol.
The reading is 75.04 mm
